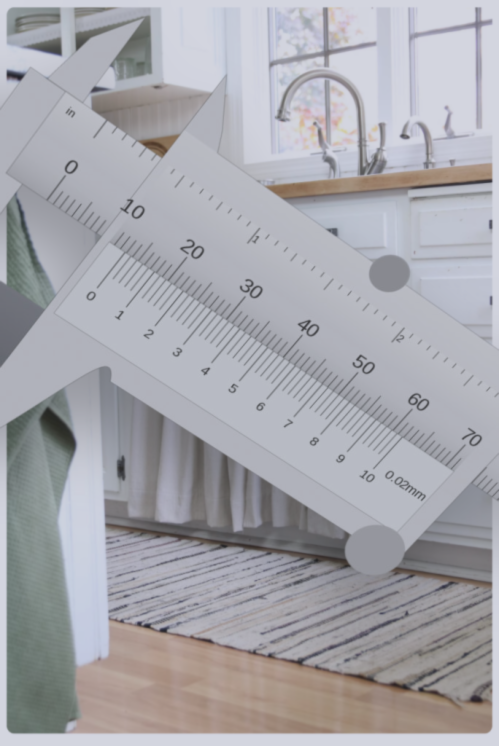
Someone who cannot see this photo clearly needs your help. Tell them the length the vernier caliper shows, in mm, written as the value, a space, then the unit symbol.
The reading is 12.8 mm
